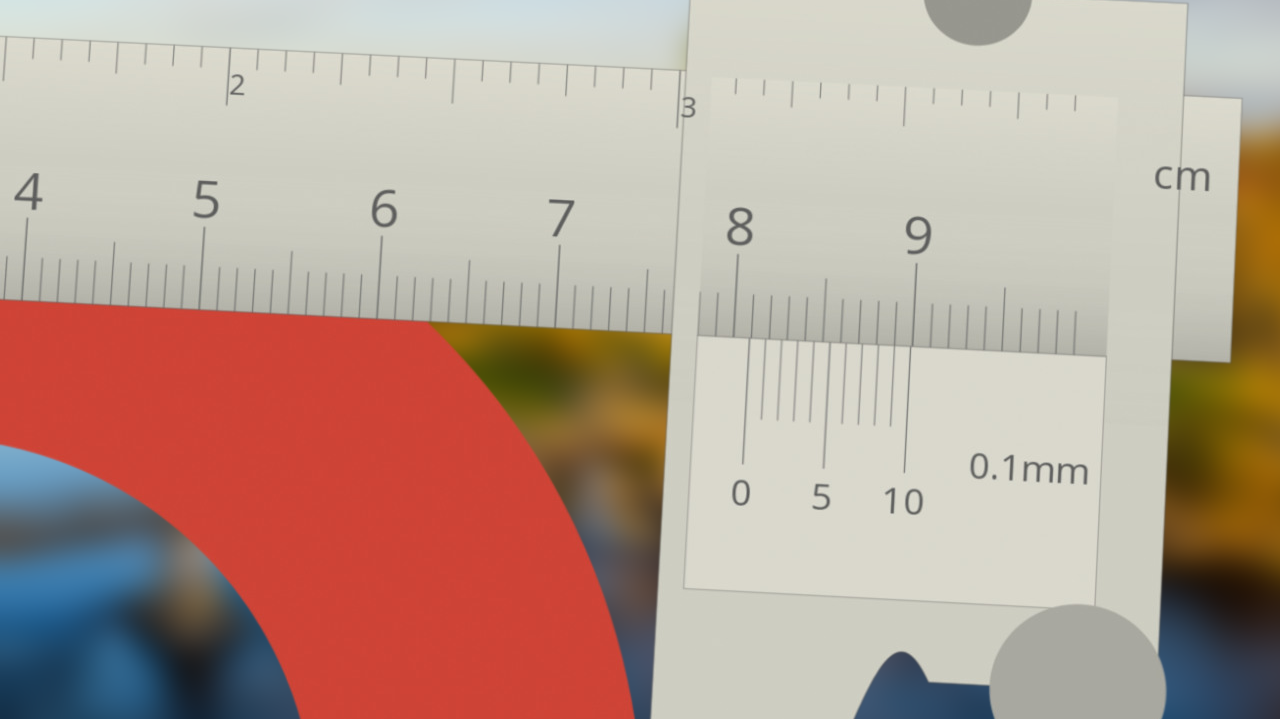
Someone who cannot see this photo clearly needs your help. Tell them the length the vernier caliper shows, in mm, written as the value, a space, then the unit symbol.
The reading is 80.9 mm
